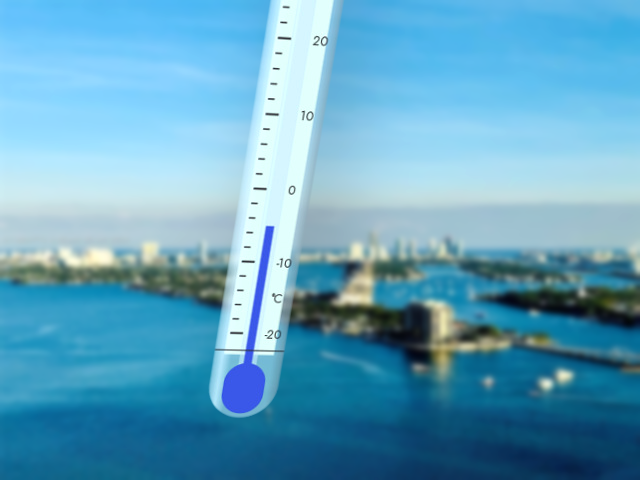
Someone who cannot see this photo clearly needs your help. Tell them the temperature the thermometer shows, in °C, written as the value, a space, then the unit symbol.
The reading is -5 °C
